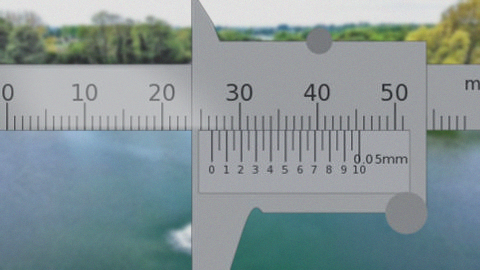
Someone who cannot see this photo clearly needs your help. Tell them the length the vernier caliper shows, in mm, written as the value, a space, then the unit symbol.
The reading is 26.4 mm
